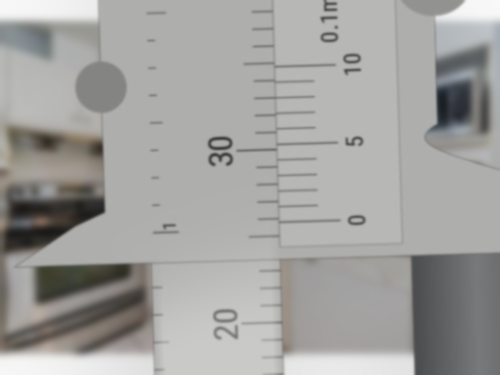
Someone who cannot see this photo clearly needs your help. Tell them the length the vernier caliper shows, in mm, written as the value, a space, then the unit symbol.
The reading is 25.8 mm
